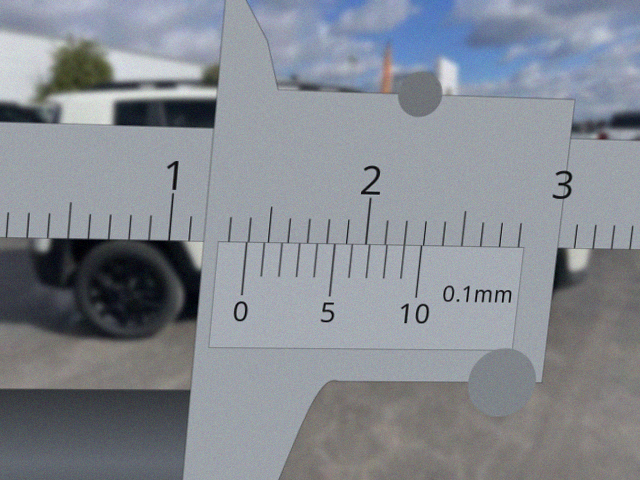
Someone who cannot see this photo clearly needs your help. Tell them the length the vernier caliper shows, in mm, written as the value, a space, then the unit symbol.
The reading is 13.9 mm
